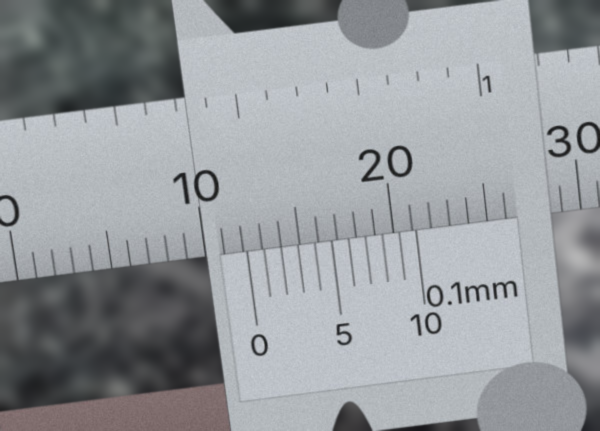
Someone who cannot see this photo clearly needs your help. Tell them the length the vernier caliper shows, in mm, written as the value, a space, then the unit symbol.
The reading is 12.2 mm
